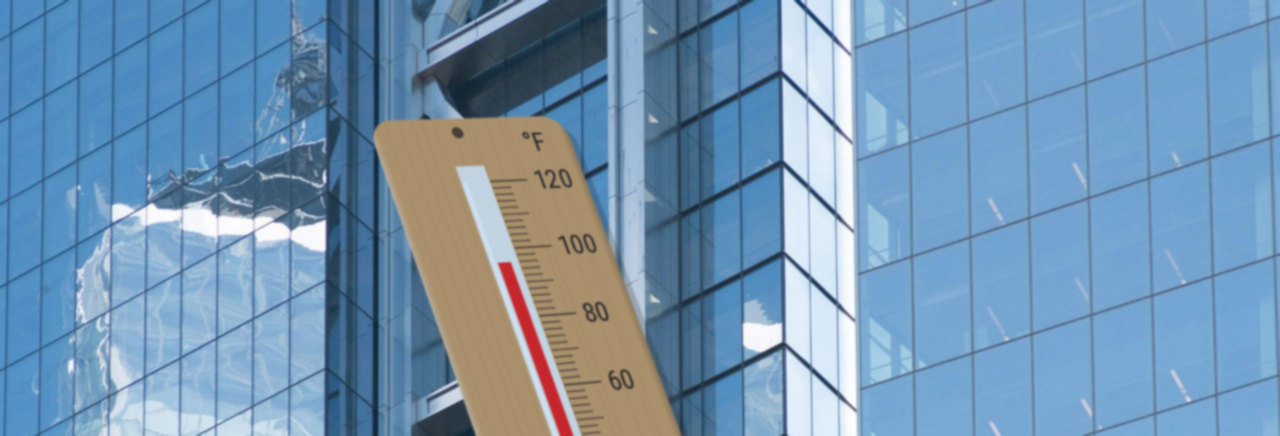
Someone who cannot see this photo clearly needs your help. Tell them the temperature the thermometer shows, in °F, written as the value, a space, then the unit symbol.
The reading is 96 °F
